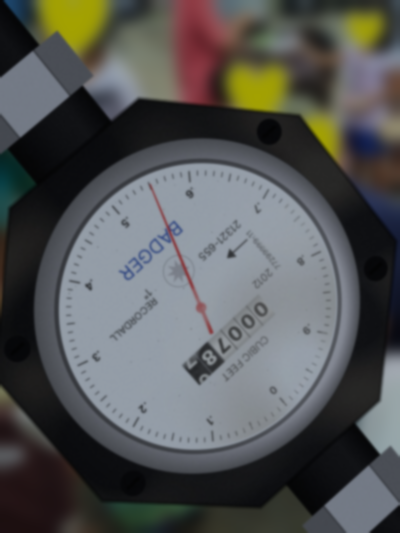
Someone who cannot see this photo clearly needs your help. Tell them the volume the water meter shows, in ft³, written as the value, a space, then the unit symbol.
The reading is 786.55 ft³
